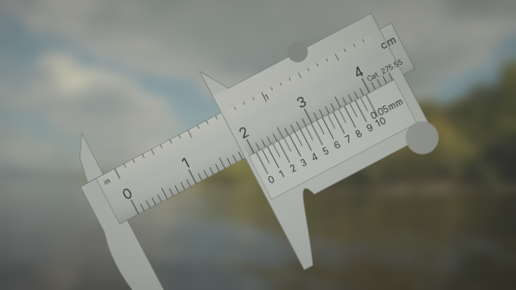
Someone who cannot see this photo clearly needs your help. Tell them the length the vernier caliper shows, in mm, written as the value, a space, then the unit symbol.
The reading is 20.4 mm
